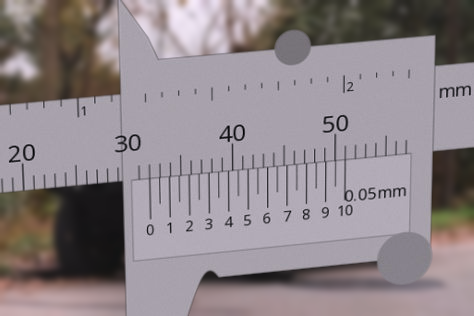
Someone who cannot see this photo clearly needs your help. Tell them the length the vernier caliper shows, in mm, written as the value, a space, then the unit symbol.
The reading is 32.0 mm
